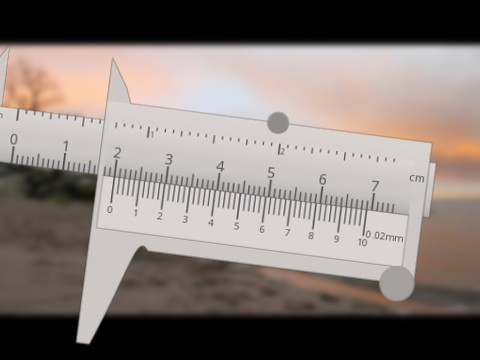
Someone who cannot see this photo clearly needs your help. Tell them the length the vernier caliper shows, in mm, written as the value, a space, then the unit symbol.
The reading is 20.0 mm
